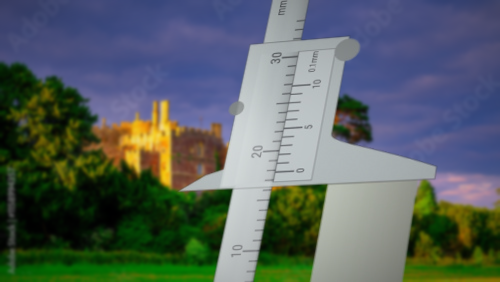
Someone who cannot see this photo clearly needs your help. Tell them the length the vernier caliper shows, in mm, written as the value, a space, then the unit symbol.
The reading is 17.8 mm
